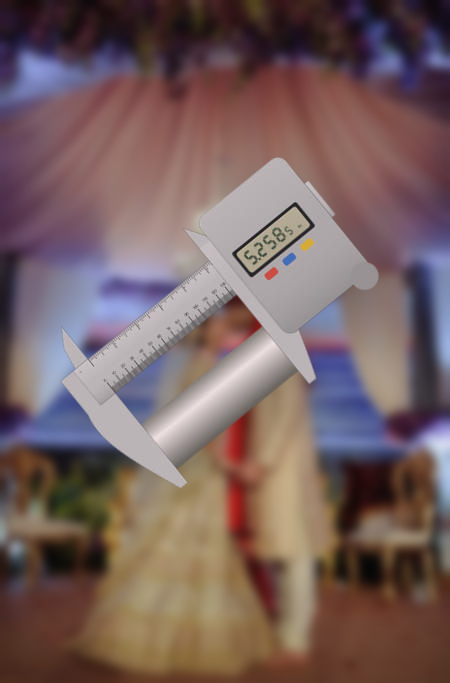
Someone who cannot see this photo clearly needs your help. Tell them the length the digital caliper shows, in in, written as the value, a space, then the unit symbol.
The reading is 5.2585 in
